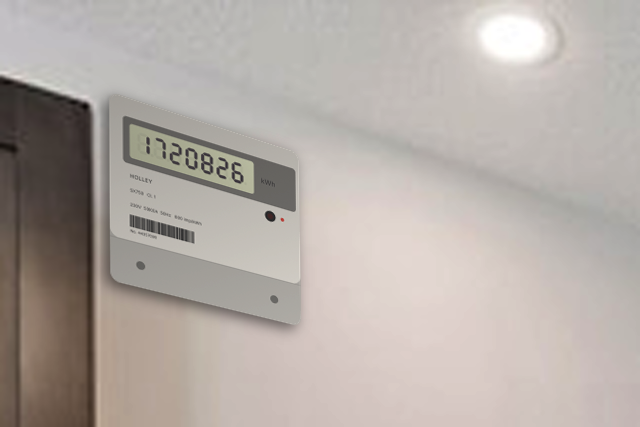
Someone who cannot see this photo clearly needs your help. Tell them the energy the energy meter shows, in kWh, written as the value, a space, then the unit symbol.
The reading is 1720826 kWh
